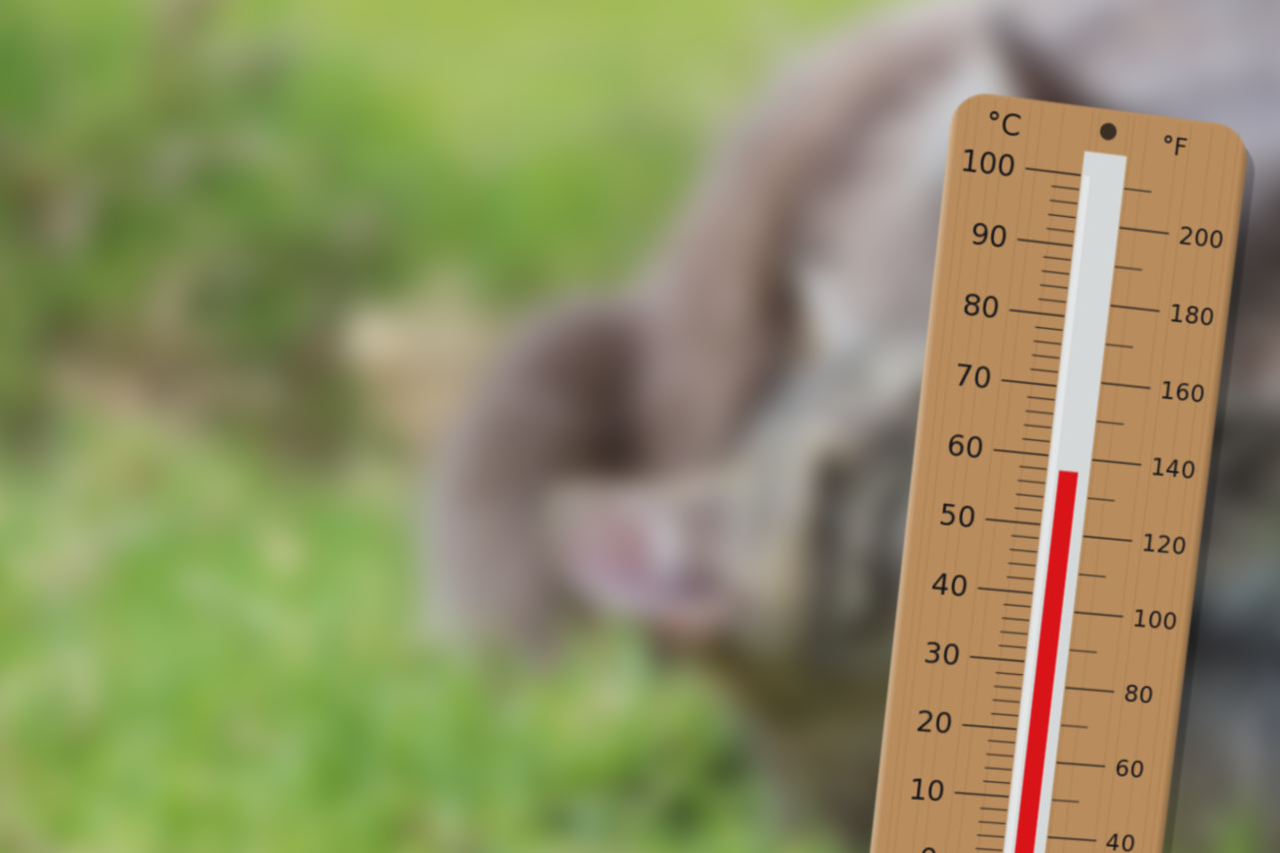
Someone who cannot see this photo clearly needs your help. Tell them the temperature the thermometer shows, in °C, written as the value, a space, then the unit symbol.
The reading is 58 °C
